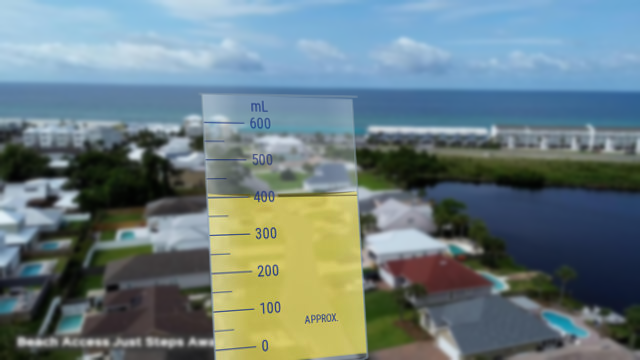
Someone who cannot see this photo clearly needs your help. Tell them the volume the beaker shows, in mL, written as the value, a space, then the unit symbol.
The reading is 400 mL
